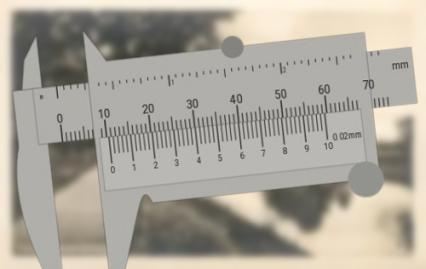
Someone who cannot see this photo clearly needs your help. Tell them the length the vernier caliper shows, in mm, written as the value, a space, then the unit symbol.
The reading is 10.5 mm
